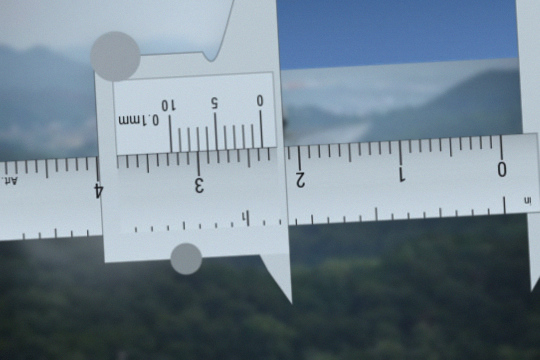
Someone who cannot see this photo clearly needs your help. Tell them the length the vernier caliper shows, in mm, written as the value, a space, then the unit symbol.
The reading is 23.6 mm
